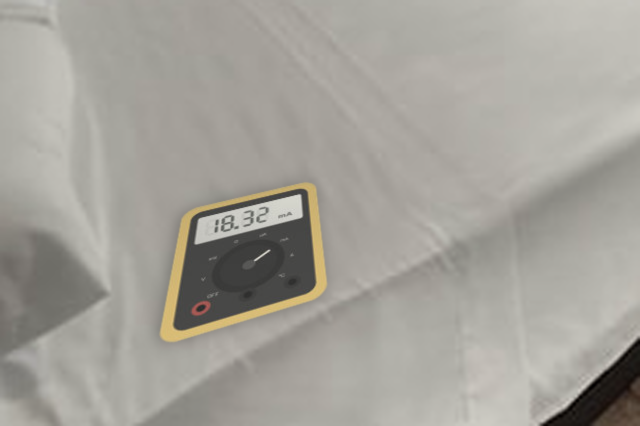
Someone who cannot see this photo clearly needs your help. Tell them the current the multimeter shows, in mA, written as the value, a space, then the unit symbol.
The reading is 18.32 mA
